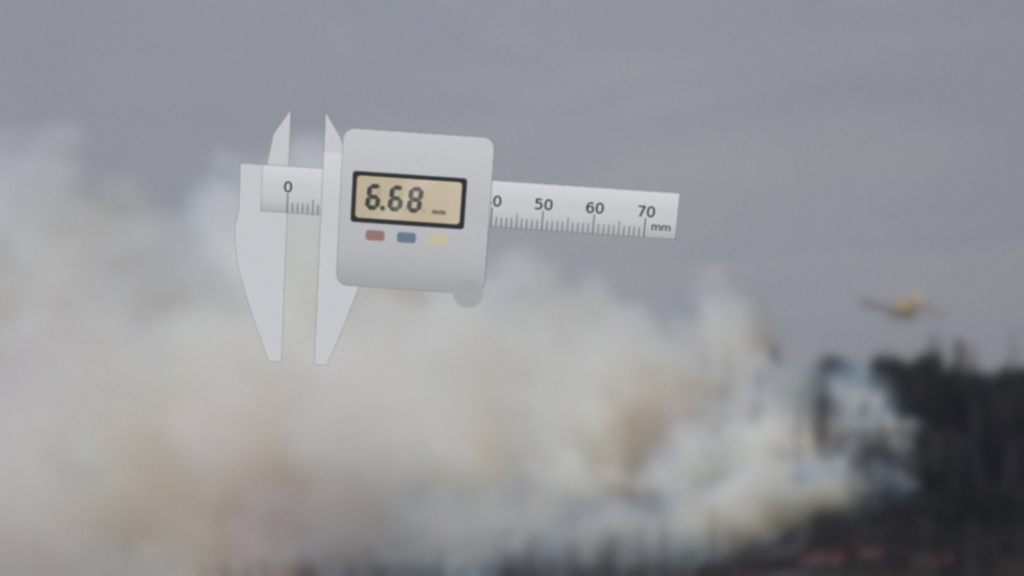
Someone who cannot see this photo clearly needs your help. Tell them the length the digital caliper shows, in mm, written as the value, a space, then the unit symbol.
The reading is 6.68 mm
